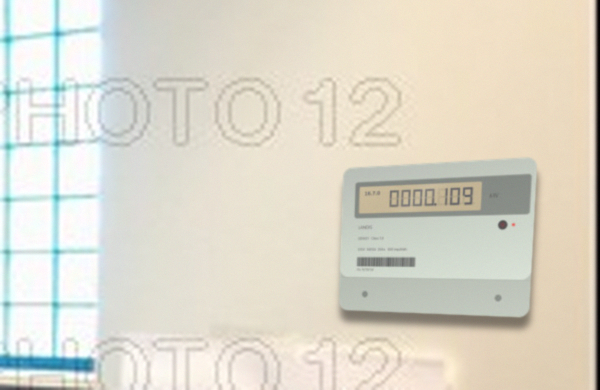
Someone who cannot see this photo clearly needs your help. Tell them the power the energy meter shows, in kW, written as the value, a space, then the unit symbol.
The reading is 0.109 kW
